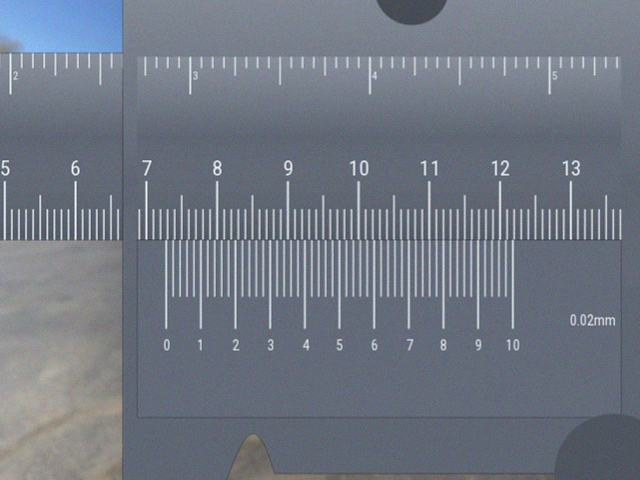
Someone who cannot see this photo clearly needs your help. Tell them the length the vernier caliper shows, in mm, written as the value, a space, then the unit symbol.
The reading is 72.8 mm
